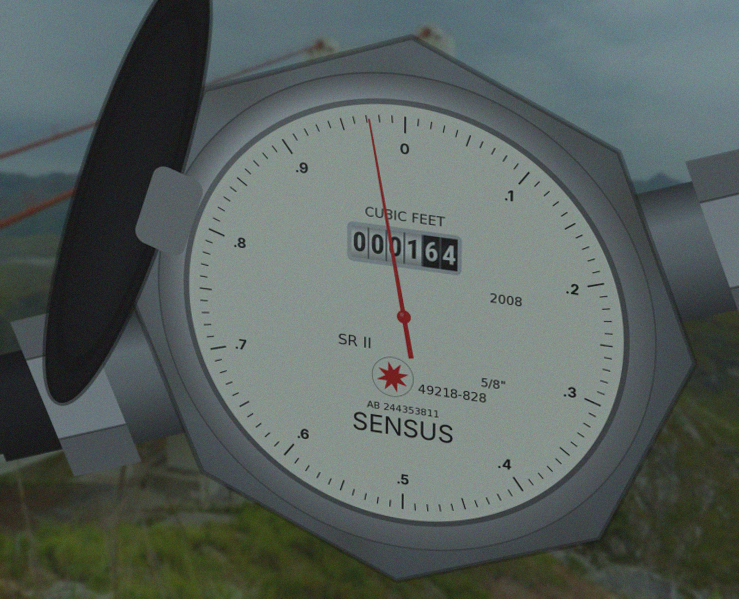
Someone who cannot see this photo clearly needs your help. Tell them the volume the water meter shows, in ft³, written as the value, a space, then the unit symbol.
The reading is 163.97 ft³
